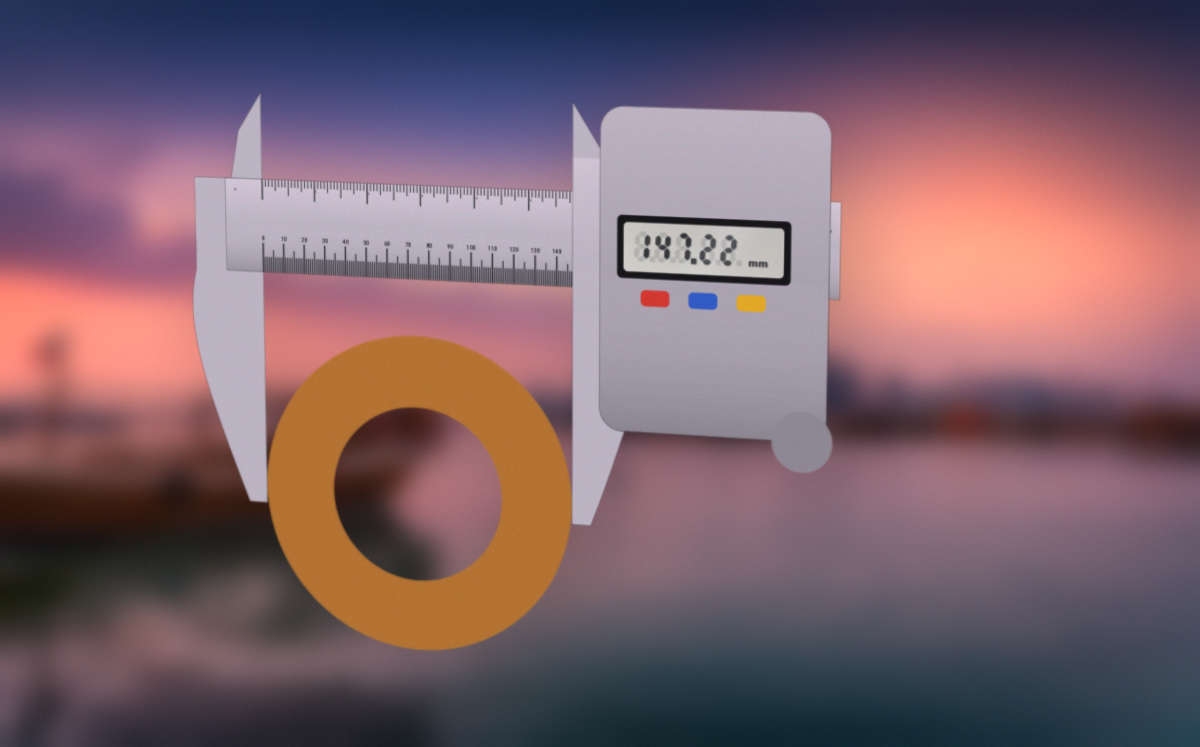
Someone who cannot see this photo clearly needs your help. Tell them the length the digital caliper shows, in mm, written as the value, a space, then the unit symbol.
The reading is 147.22 mm
